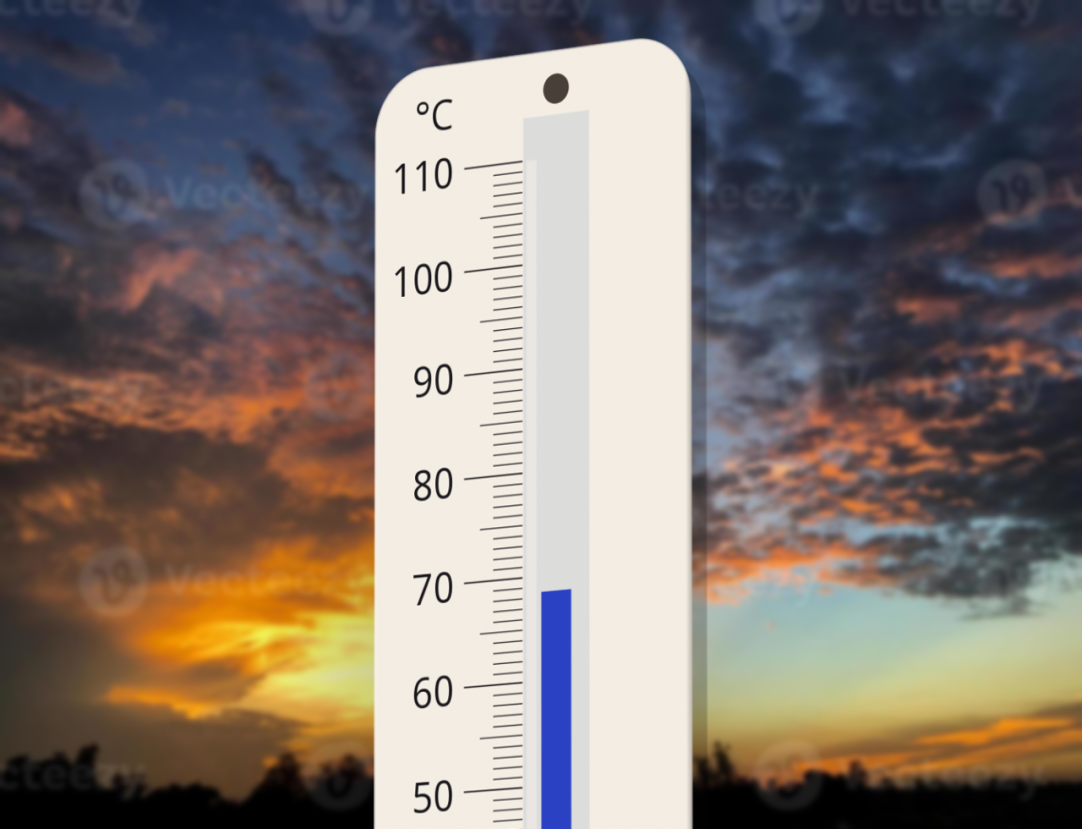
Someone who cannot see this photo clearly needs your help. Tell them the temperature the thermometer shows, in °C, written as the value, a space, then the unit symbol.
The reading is 68.5 °C
